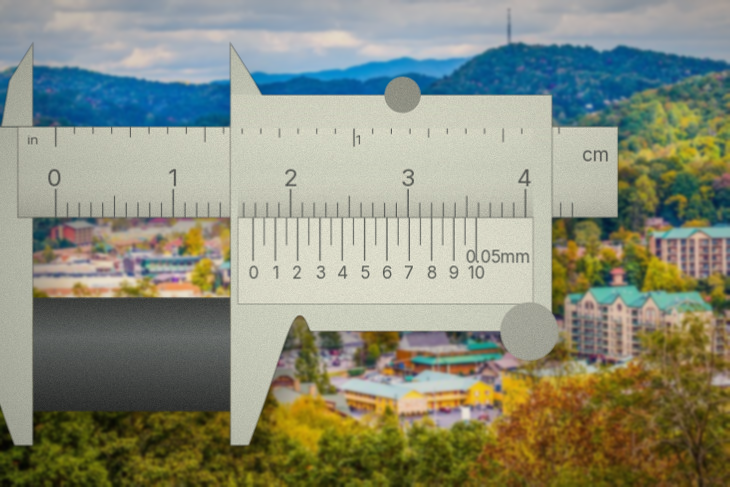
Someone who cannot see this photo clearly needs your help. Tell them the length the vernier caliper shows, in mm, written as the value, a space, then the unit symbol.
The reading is 16.8 mm
